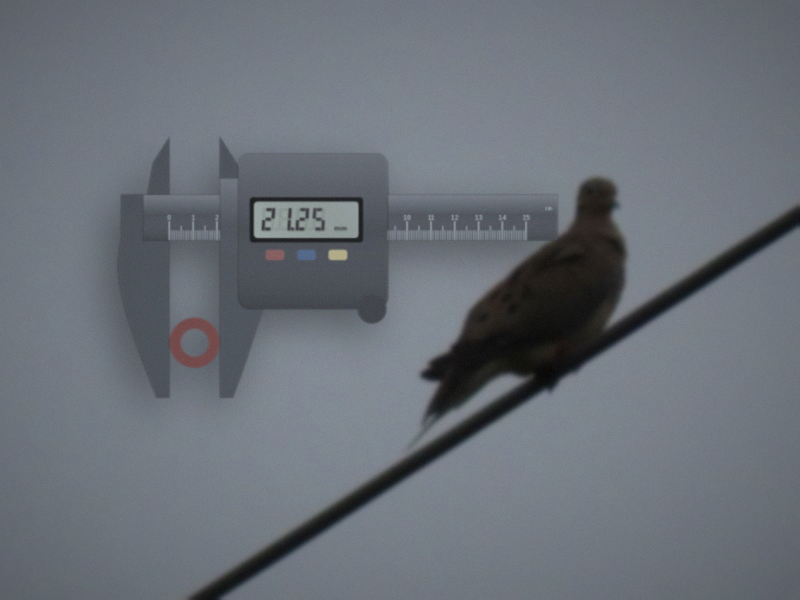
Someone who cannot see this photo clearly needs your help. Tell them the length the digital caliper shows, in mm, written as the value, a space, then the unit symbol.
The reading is 21.25 mm
